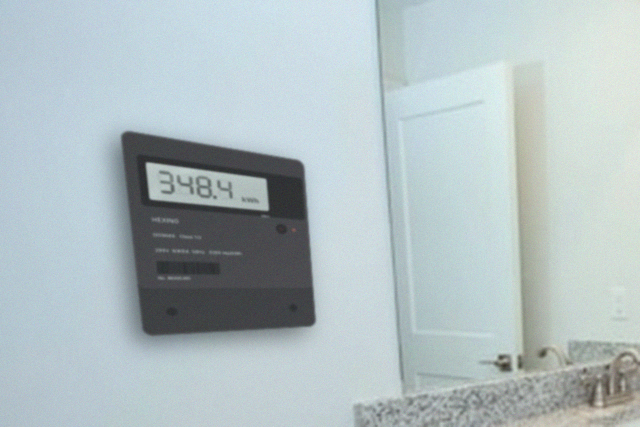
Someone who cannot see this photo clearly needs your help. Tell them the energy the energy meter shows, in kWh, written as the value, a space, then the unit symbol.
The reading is 348.4 kWh
